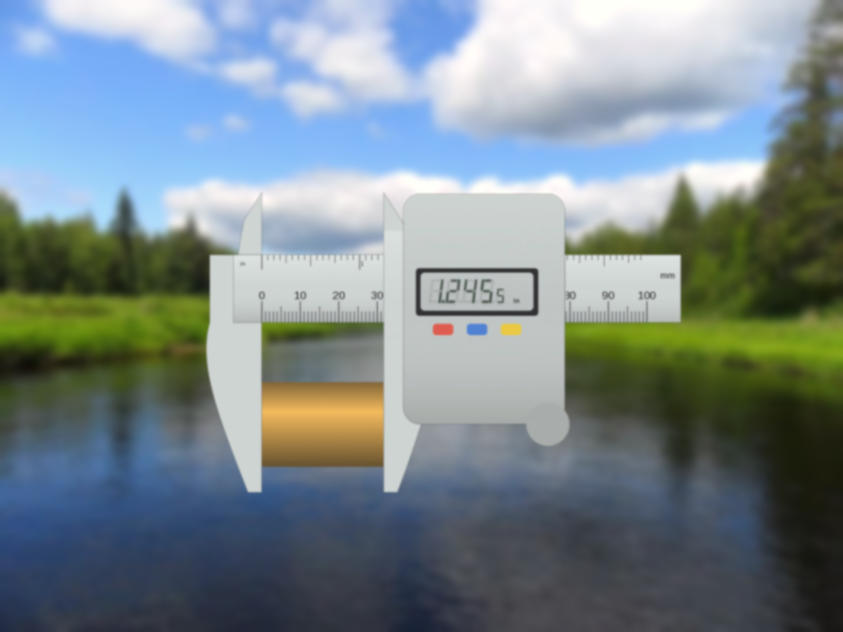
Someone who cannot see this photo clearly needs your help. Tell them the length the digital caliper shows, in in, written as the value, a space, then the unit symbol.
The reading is 1.2455 in
